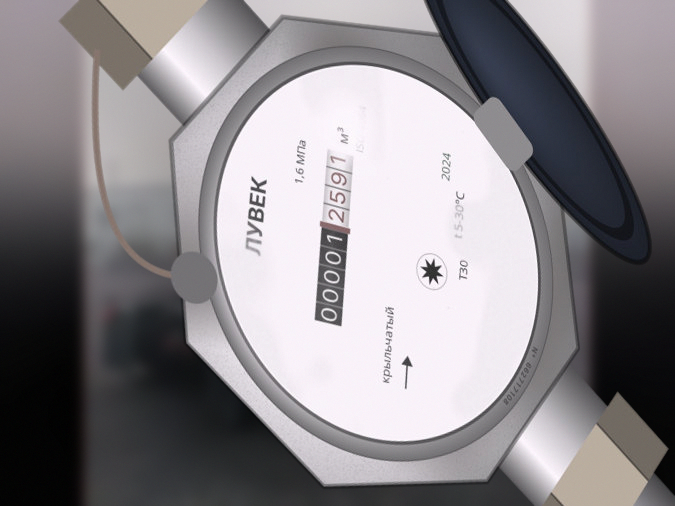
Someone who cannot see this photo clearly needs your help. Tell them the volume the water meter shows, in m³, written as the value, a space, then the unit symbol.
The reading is 1.2591 m³
